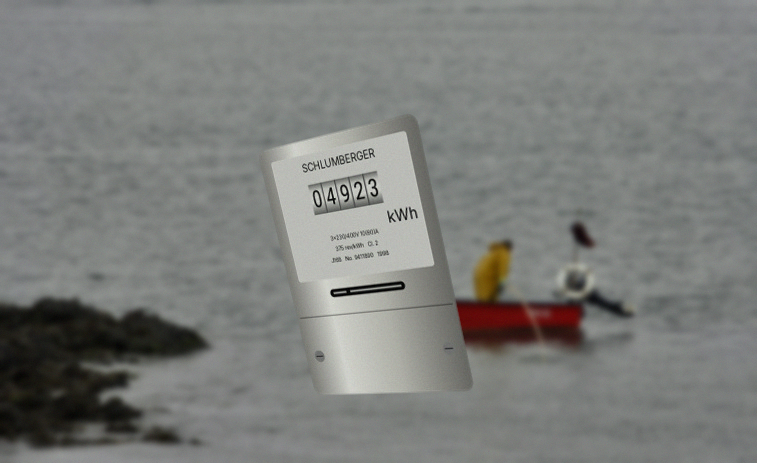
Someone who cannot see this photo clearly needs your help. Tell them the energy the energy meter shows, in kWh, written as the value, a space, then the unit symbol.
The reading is 4923 kWh
